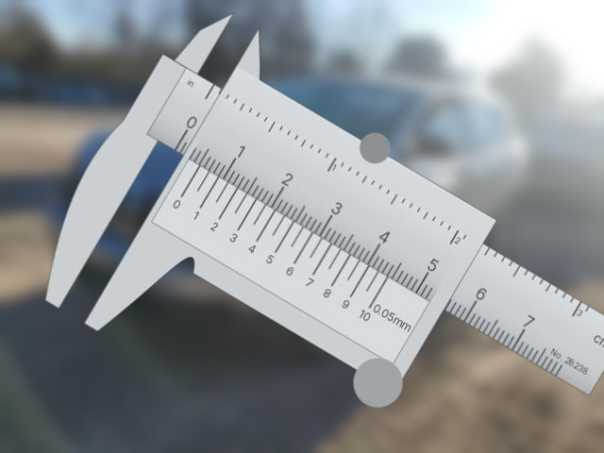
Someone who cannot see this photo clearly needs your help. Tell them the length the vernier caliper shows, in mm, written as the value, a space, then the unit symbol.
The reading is 5.2 mm
